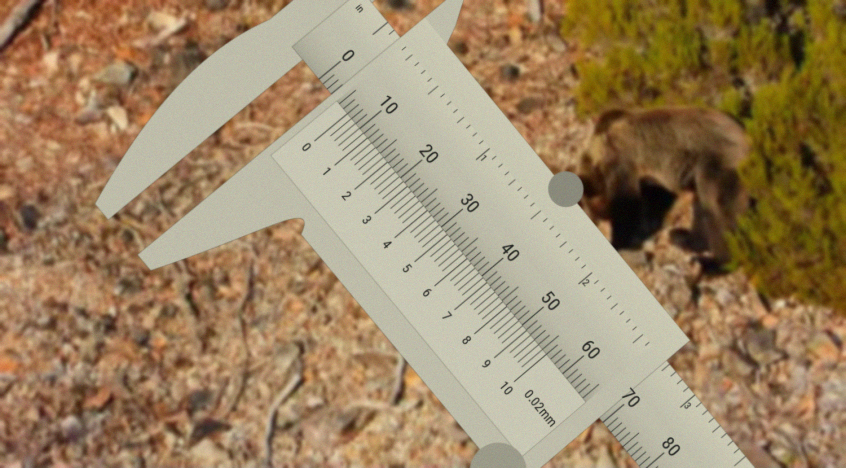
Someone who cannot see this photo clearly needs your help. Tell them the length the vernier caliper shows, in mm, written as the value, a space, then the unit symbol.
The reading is 7.0 mm
